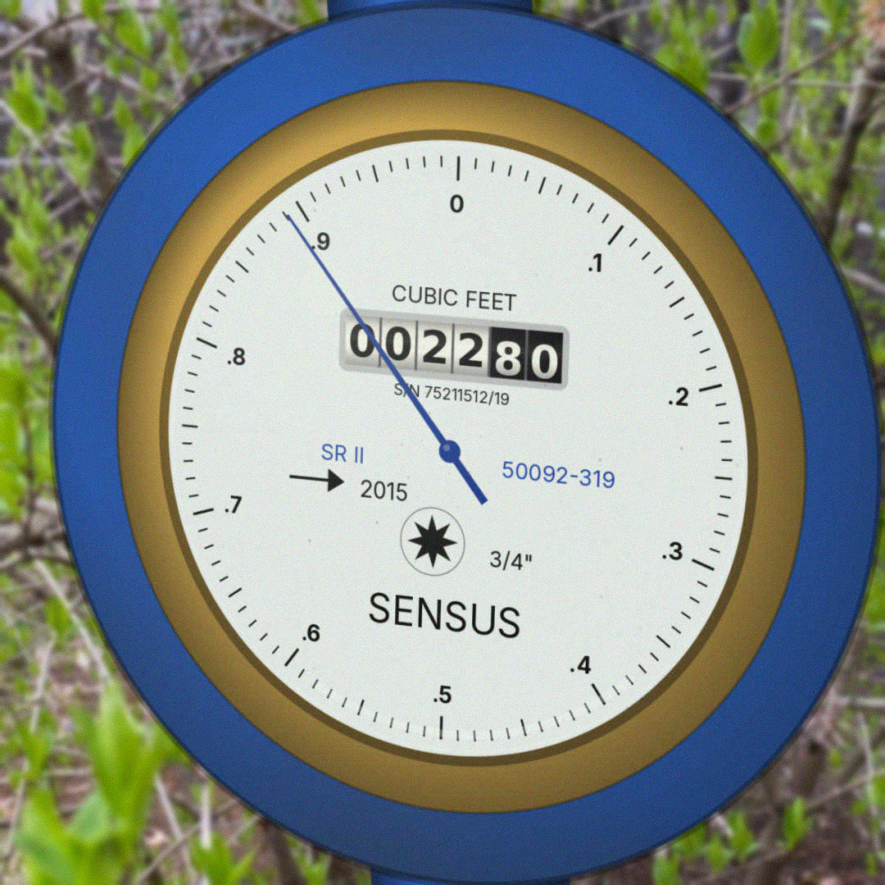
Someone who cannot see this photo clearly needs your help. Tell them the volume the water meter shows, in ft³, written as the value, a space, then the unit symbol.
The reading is 2279.89 ft³
